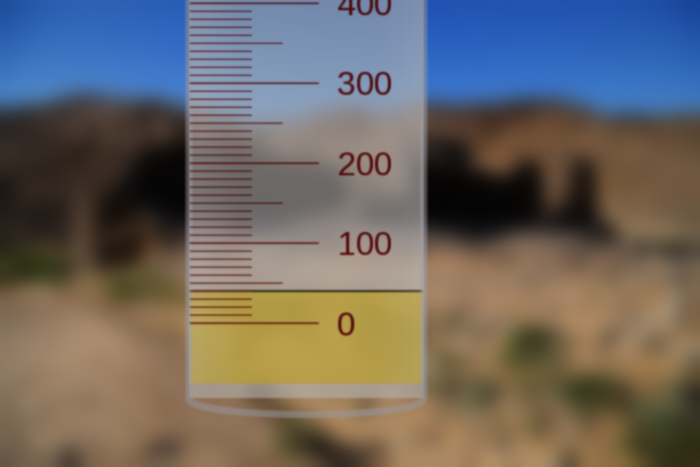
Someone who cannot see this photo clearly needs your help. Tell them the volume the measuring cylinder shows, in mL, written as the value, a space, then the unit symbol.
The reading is 40 mL
